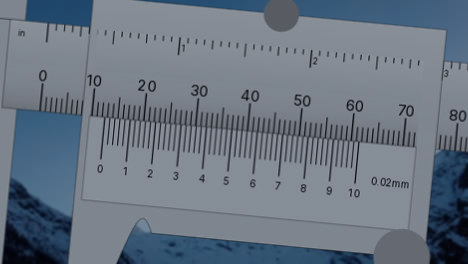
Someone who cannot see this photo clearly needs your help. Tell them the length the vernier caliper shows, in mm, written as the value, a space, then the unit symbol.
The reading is 12.5 mm
